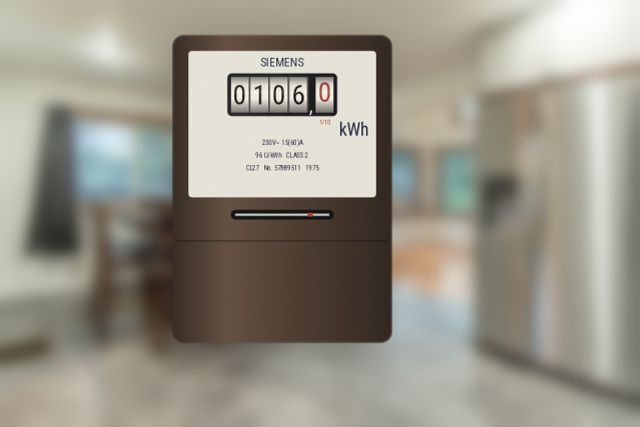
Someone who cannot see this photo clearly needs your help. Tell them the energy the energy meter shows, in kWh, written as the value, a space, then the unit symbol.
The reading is 106.0 kWh
